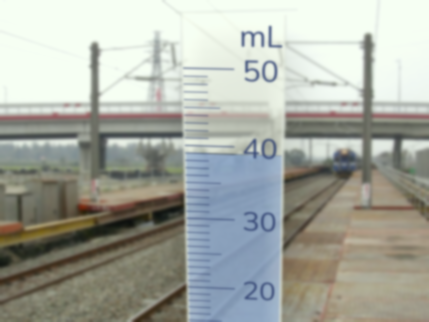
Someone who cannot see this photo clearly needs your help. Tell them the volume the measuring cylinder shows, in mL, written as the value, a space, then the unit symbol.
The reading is 39 mL
